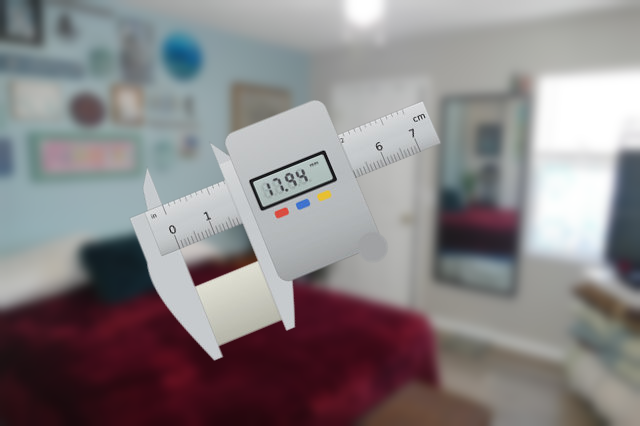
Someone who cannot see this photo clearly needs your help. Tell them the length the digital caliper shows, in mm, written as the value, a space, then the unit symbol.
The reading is 17.94 mm
